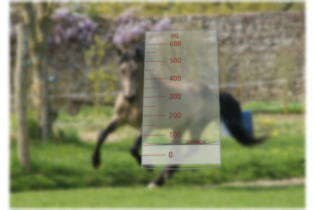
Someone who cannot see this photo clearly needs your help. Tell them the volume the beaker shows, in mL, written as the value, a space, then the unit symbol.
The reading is 50 mL
